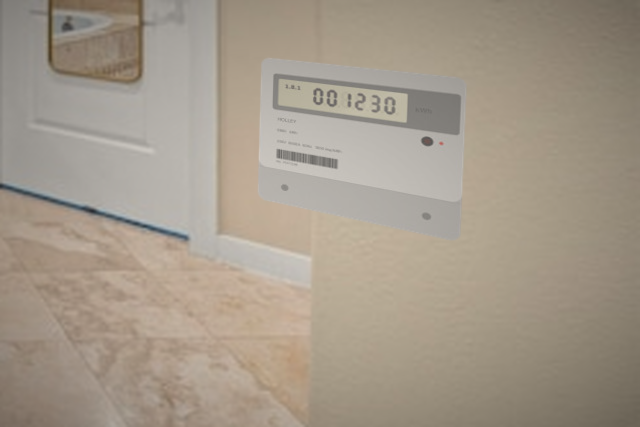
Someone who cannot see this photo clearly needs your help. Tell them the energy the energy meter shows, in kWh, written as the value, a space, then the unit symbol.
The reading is 1230 kWh
